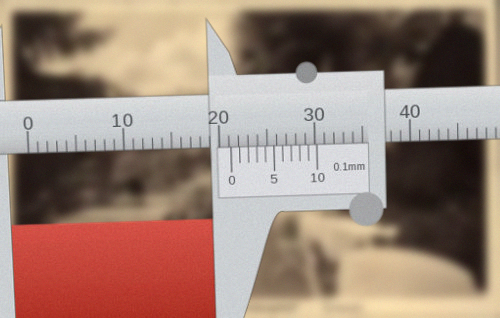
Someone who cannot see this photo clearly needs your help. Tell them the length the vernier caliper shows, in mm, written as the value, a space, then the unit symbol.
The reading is 21.2 mm
